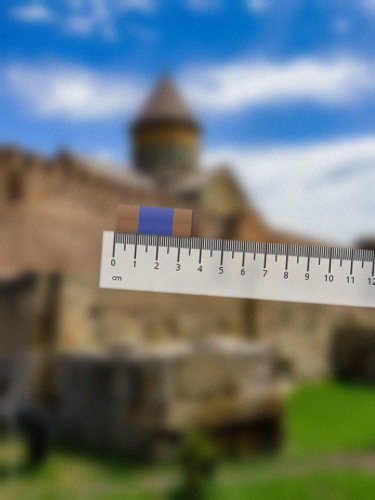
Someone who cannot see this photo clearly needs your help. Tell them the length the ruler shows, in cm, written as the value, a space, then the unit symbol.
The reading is 3.5 cm
